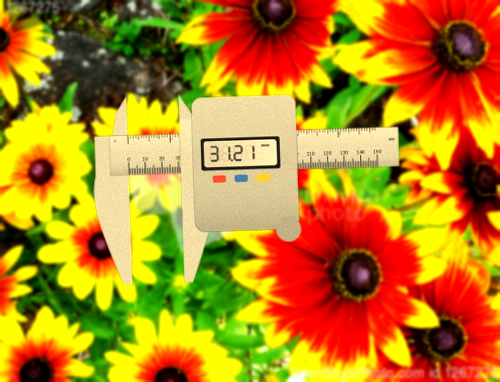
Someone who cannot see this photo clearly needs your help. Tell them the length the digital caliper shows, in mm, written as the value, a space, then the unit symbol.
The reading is 31.21 mm
